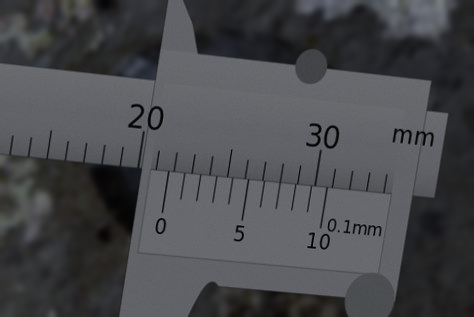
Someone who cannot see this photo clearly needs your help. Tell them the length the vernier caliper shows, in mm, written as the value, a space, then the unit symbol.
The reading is 21.7 mm
